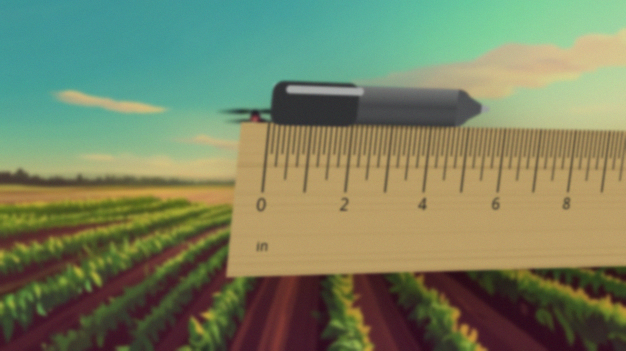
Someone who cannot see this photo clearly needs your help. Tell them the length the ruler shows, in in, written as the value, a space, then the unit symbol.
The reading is 5.5 in
